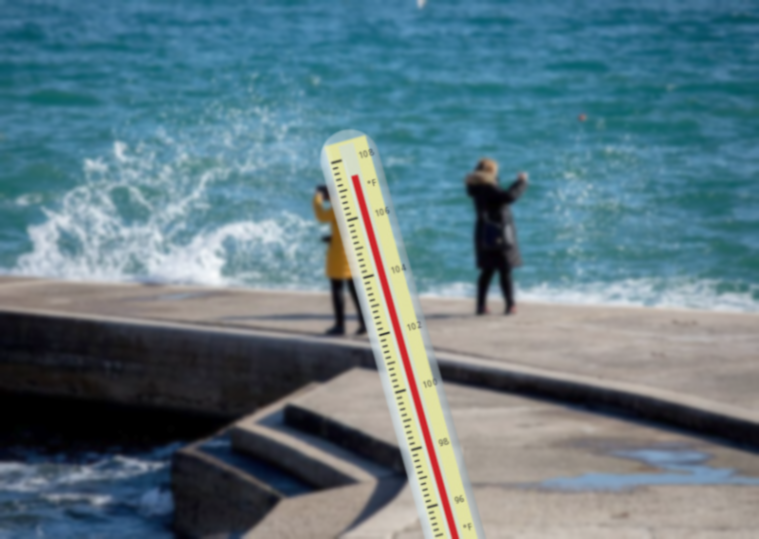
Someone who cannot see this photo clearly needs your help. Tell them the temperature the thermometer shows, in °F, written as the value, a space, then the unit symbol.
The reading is 107.4 °F
